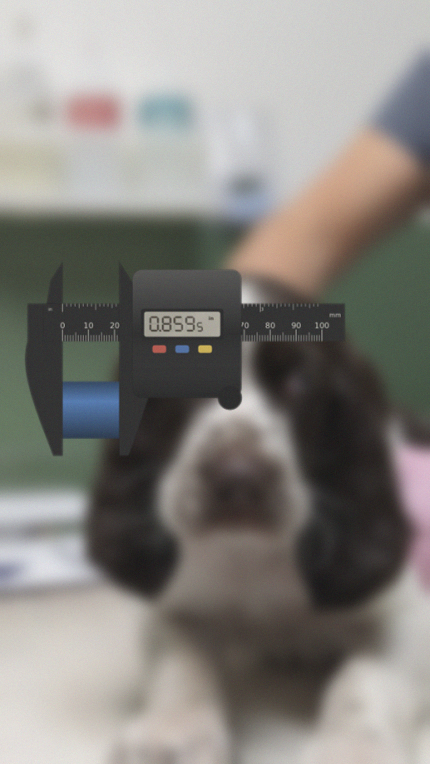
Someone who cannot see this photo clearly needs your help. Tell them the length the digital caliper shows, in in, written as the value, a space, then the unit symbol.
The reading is 0.8595 in
